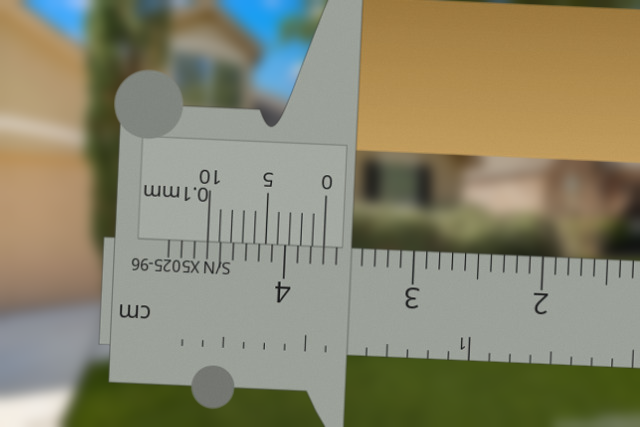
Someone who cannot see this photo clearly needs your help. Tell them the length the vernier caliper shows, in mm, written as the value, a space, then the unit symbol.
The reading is 37.0 mm
